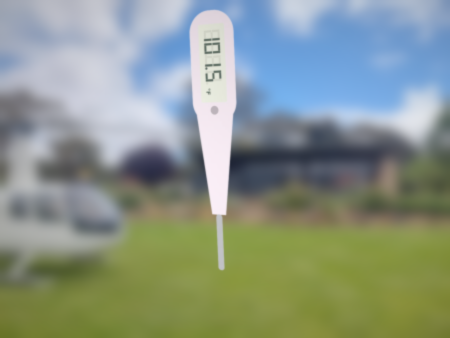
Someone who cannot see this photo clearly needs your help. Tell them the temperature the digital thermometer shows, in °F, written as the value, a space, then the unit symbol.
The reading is 101.5 °F
